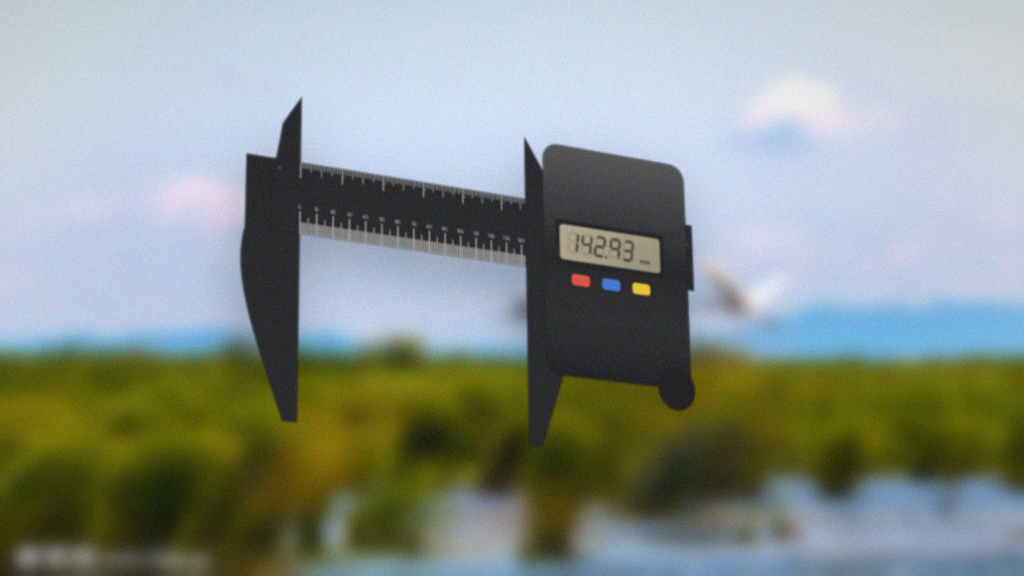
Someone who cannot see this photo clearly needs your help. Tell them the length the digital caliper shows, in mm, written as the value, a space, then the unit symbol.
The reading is 142.93 mm
